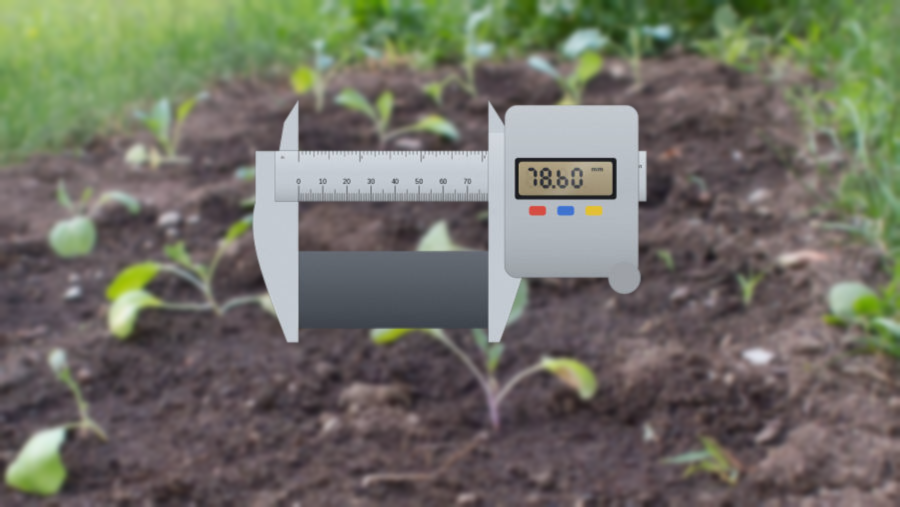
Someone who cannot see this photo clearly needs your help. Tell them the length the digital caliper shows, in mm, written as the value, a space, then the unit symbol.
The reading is 78.60 mm
